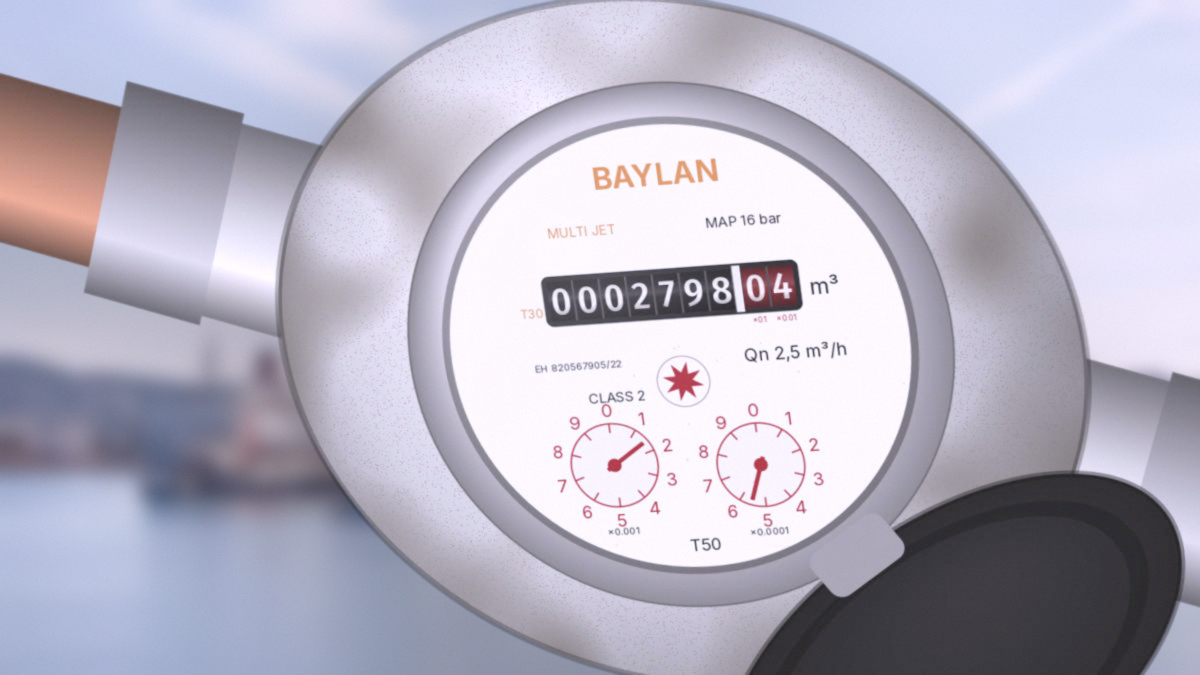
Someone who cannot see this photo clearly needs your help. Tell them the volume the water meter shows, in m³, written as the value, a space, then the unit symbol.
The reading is 2798.0415 m³
